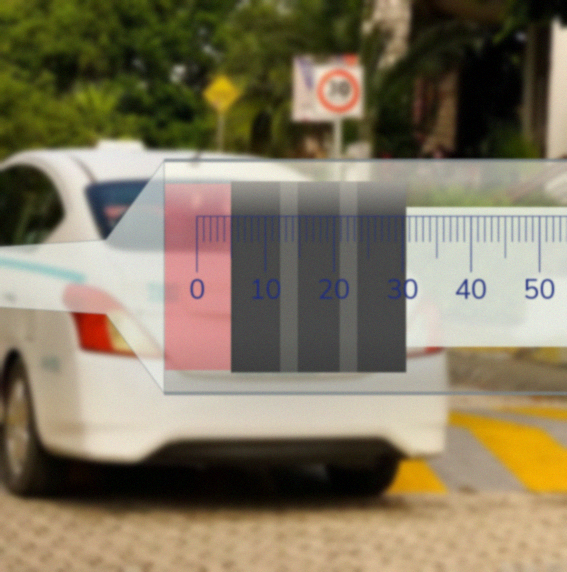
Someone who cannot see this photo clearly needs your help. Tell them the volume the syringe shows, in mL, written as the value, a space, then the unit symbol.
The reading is 5 mL
